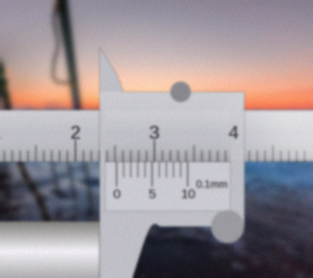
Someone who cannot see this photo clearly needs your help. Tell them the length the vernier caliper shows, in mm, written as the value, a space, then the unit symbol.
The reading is 25.2 mm
